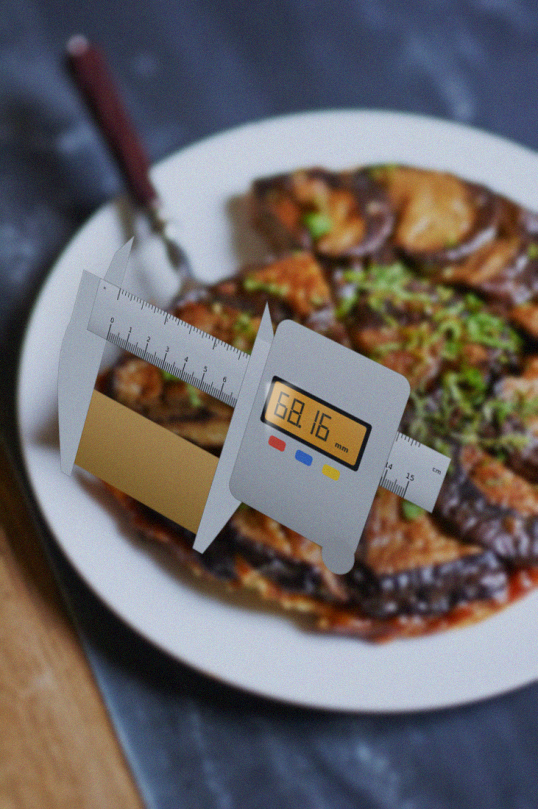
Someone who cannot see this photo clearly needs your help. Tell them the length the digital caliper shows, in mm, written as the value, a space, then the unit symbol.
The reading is 68.16 mm
